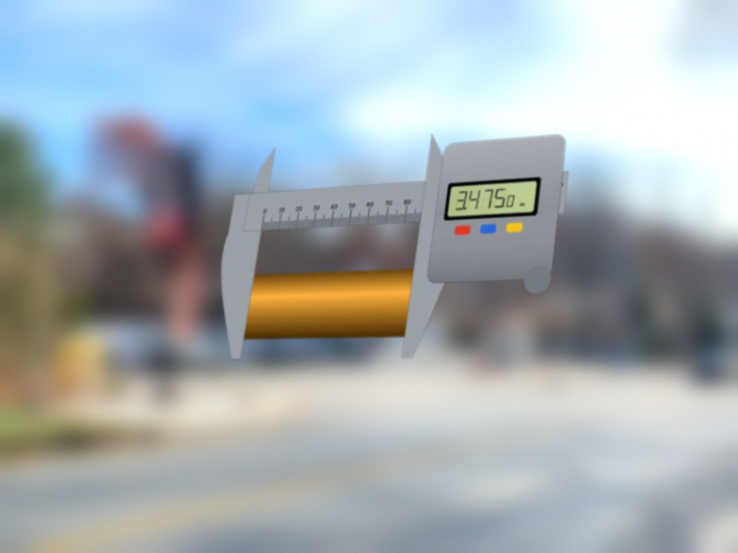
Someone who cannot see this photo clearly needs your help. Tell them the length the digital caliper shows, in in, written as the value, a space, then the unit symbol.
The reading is 3.4750 in
